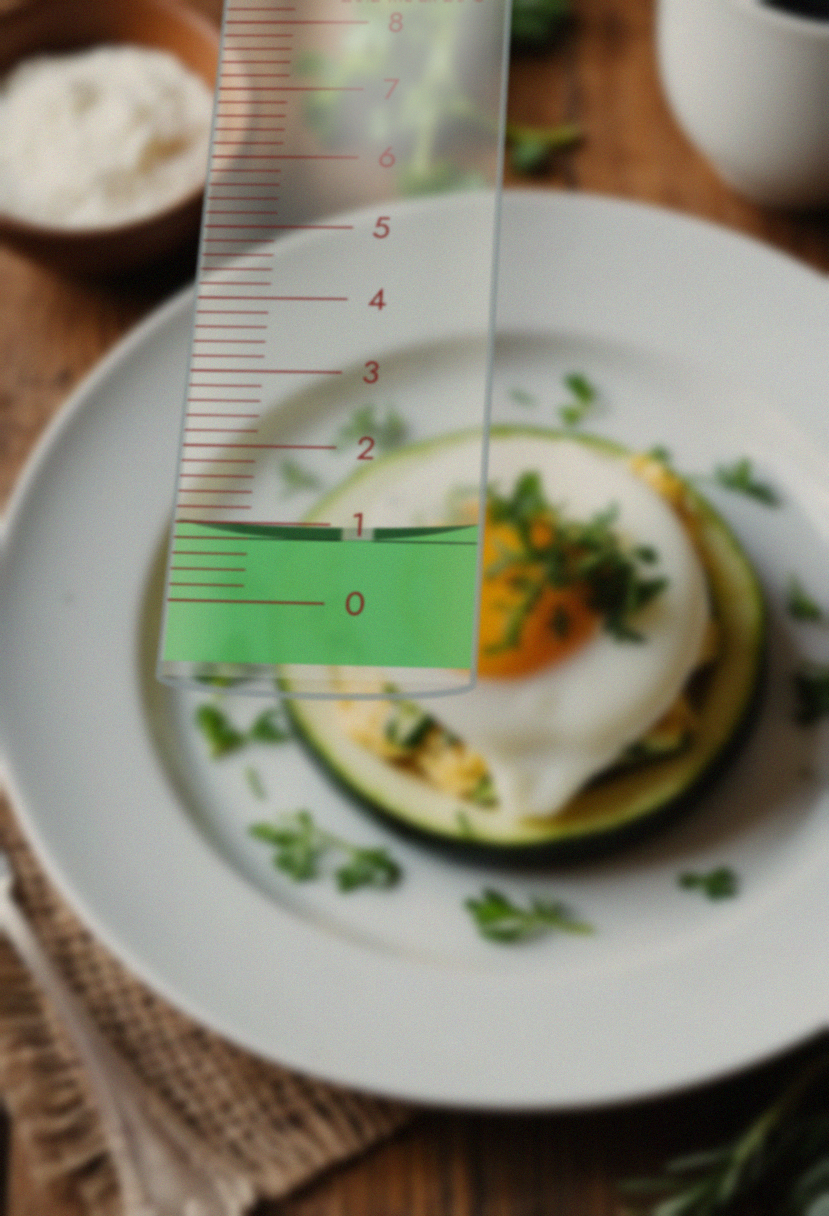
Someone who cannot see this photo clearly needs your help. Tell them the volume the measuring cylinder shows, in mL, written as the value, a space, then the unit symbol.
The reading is 0.8 mL
